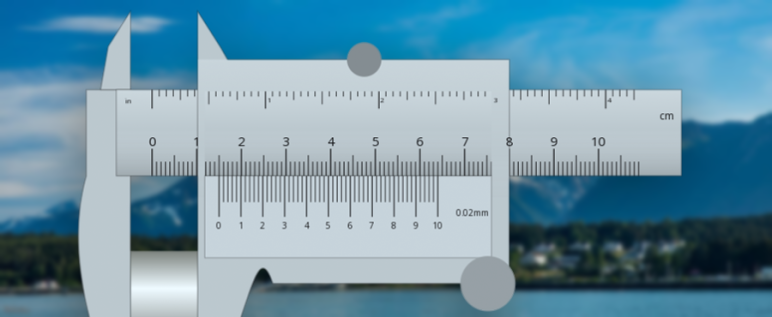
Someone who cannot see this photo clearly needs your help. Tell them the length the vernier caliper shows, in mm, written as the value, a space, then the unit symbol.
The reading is 15.0 mm
